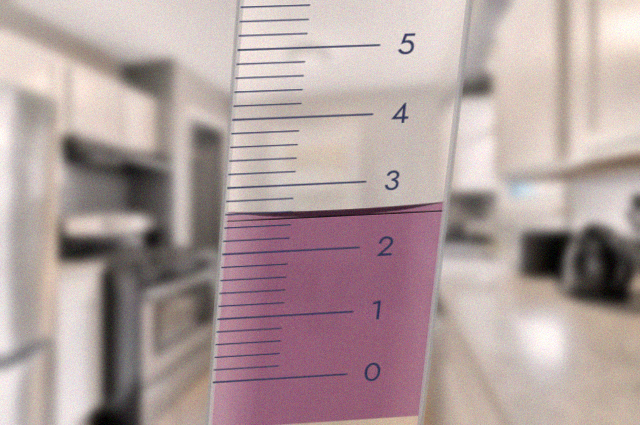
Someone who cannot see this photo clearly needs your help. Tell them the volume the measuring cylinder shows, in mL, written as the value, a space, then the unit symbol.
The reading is 2.5 mL
